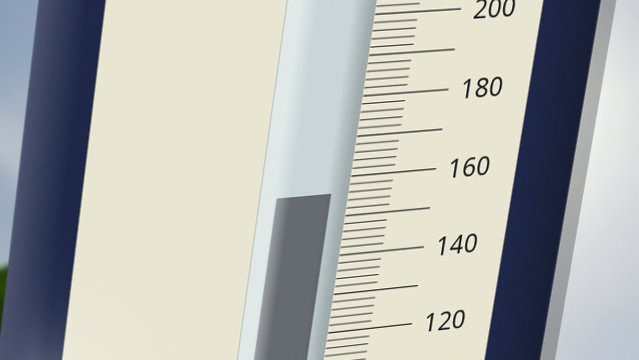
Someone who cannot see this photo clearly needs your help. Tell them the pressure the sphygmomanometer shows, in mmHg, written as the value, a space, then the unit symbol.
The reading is 156 mmHg
